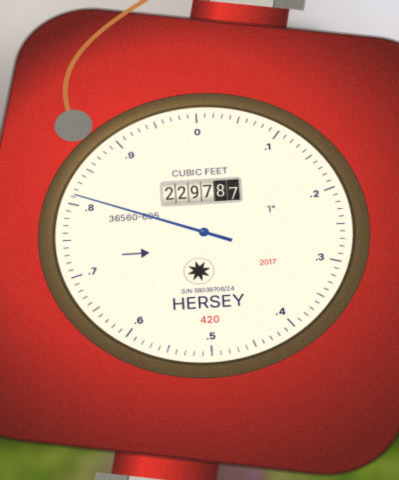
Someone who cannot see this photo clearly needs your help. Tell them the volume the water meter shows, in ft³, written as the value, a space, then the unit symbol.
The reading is 229786.81 ft³
